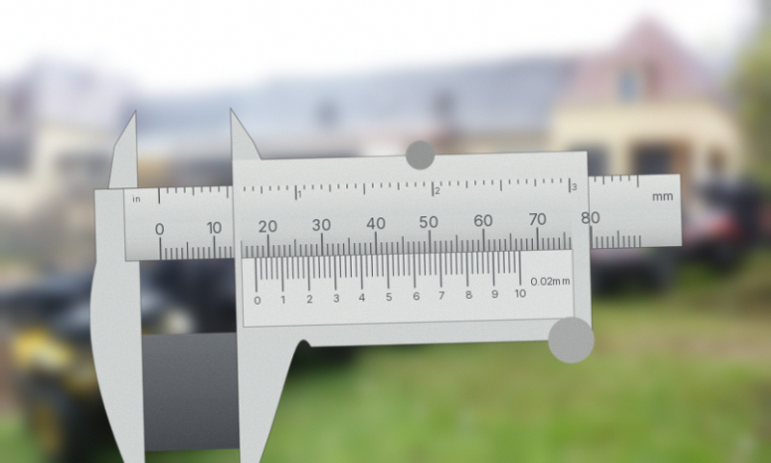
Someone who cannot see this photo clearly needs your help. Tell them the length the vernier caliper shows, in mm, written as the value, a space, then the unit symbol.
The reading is 17.6 mm
